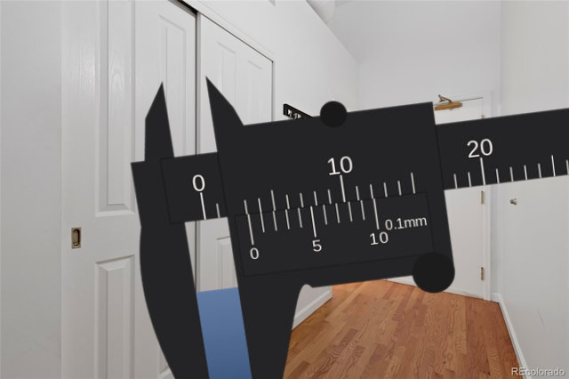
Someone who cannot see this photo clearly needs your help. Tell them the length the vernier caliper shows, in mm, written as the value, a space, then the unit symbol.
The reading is 3.1 mm
